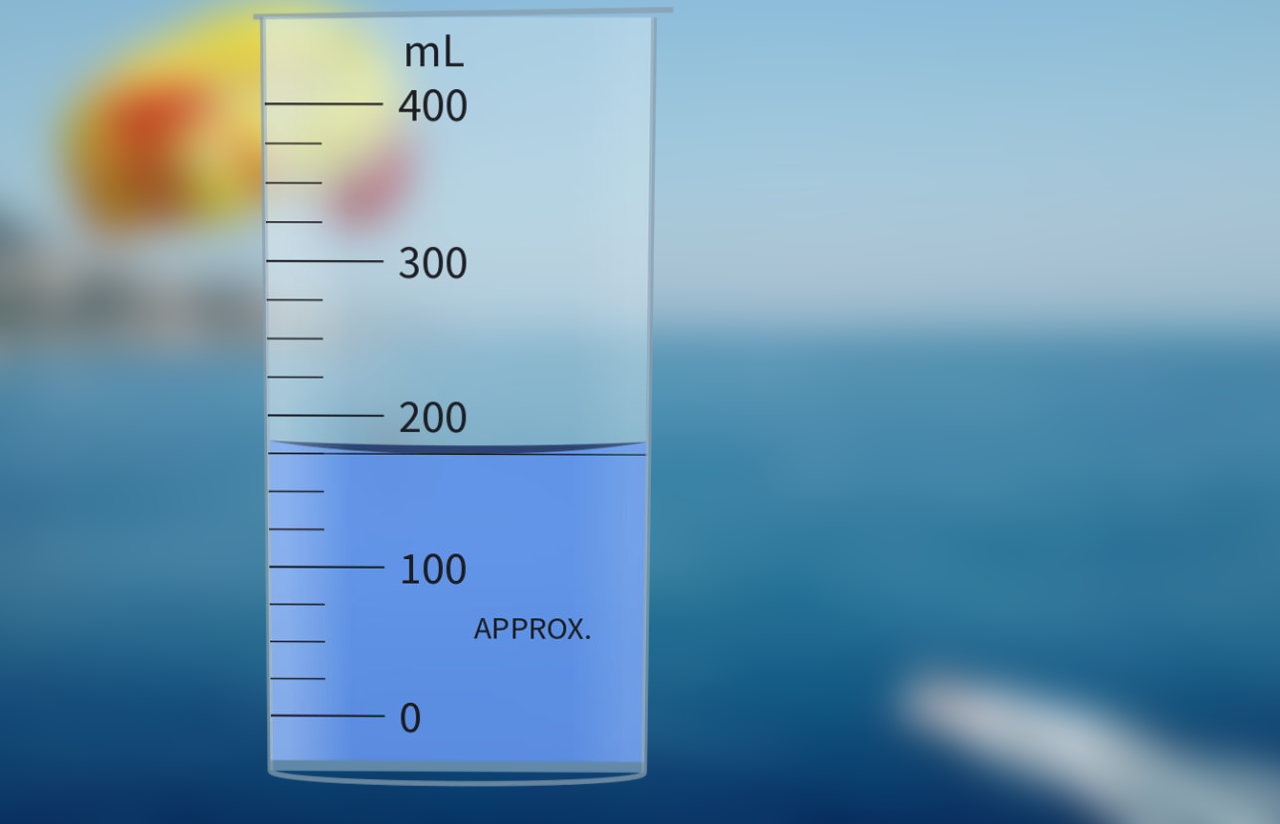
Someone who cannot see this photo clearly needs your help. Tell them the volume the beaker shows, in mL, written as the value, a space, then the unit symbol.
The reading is 175 mL
